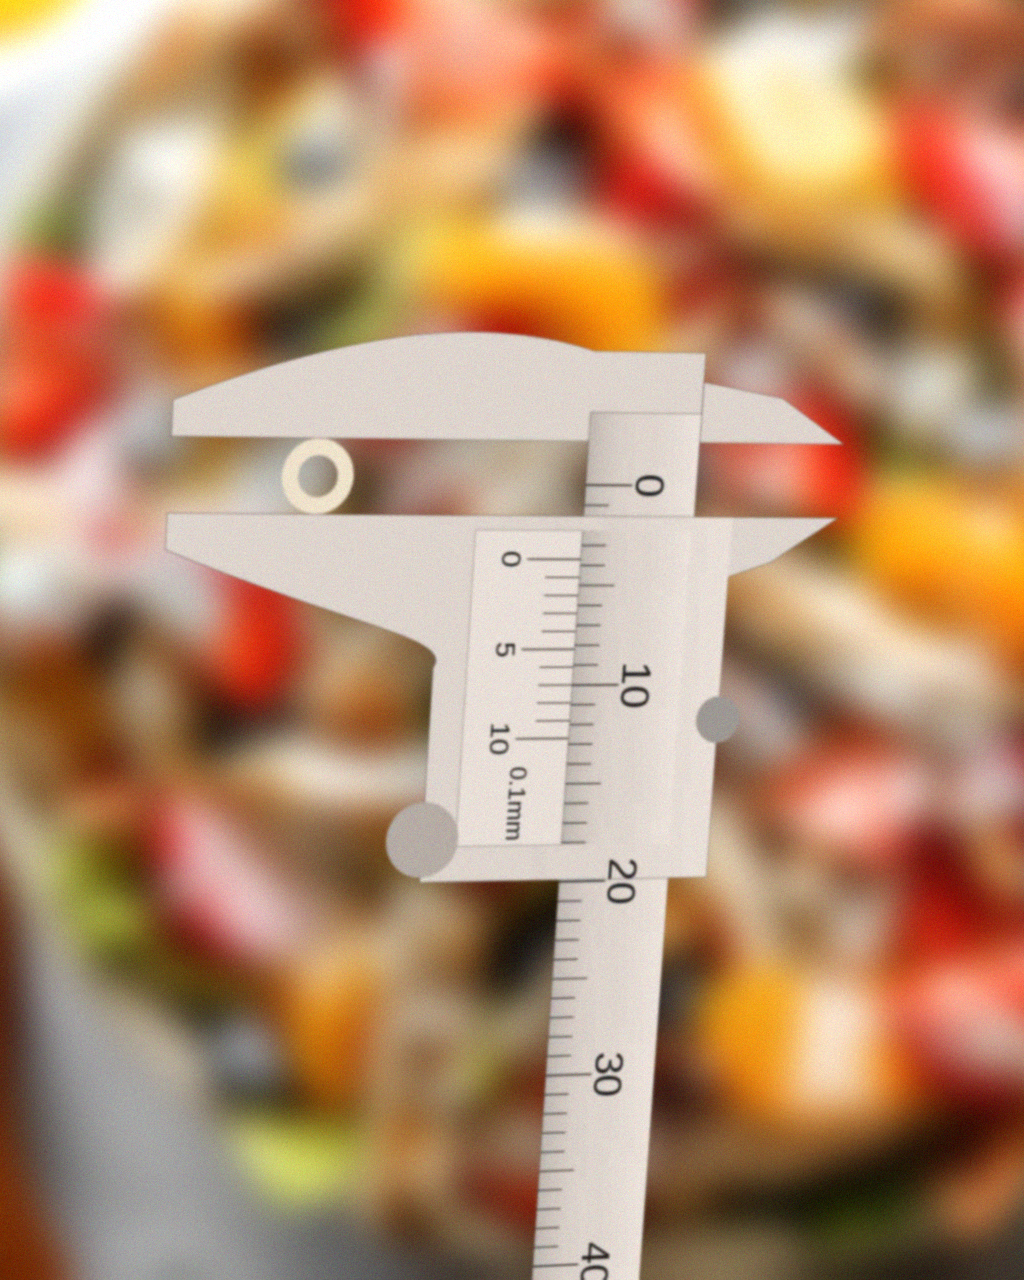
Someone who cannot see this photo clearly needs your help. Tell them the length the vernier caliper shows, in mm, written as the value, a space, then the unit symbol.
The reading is 3.7 mm
